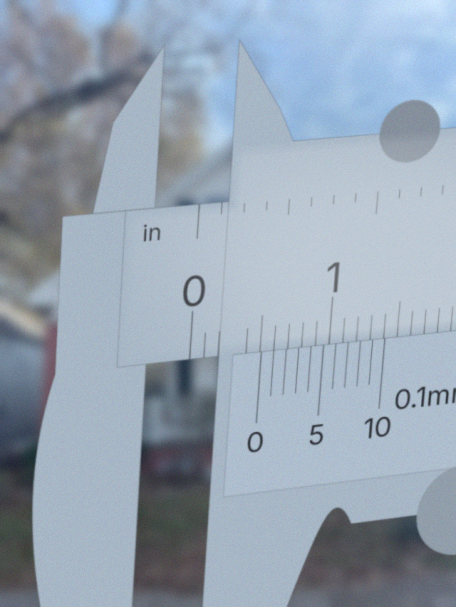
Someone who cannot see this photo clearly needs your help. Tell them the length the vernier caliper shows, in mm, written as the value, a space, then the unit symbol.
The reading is 5.1 mm
